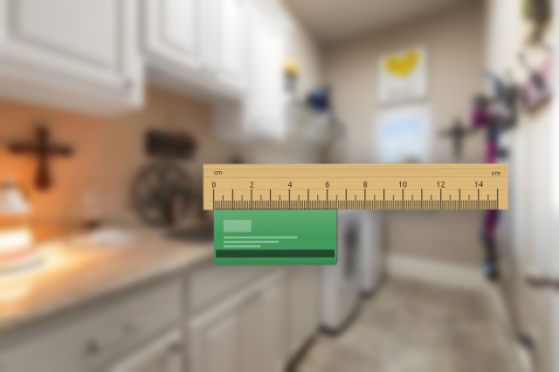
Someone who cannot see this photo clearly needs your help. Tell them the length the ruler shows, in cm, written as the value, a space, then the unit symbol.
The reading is 6.5 cm
